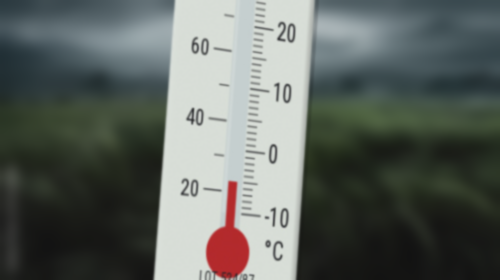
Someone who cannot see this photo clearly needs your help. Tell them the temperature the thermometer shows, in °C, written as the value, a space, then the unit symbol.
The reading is -5 °C
